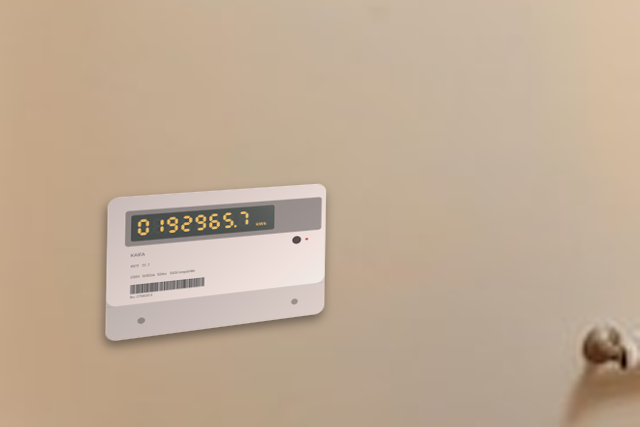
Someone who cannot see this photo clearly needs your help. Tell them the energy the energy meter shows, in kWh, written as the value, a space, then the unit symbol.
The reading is 192965.7 kWh
